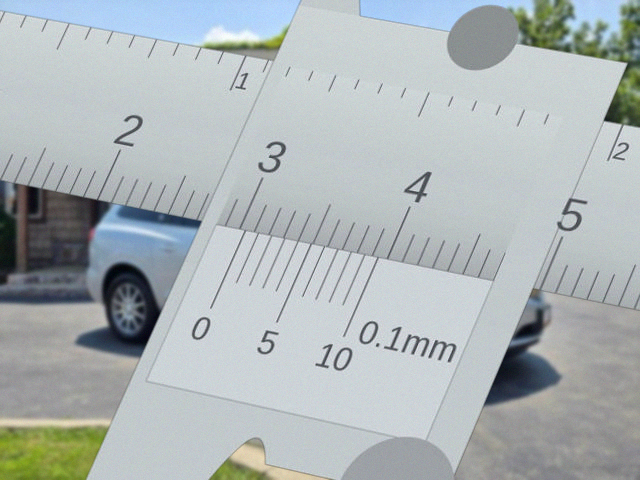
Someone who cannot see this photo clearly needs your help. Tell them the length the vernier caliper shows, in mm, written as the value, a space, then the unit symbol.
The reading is 30.4 mm
